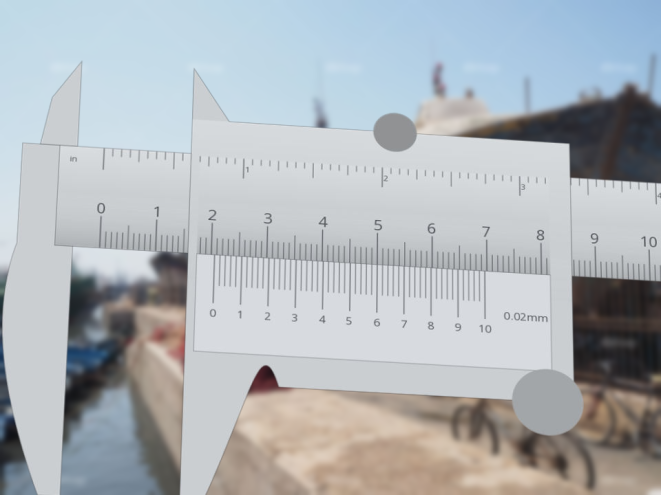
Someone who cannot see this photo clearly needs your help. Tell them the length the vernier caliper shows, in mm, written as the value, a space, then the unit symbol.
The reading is 20.6 mm
